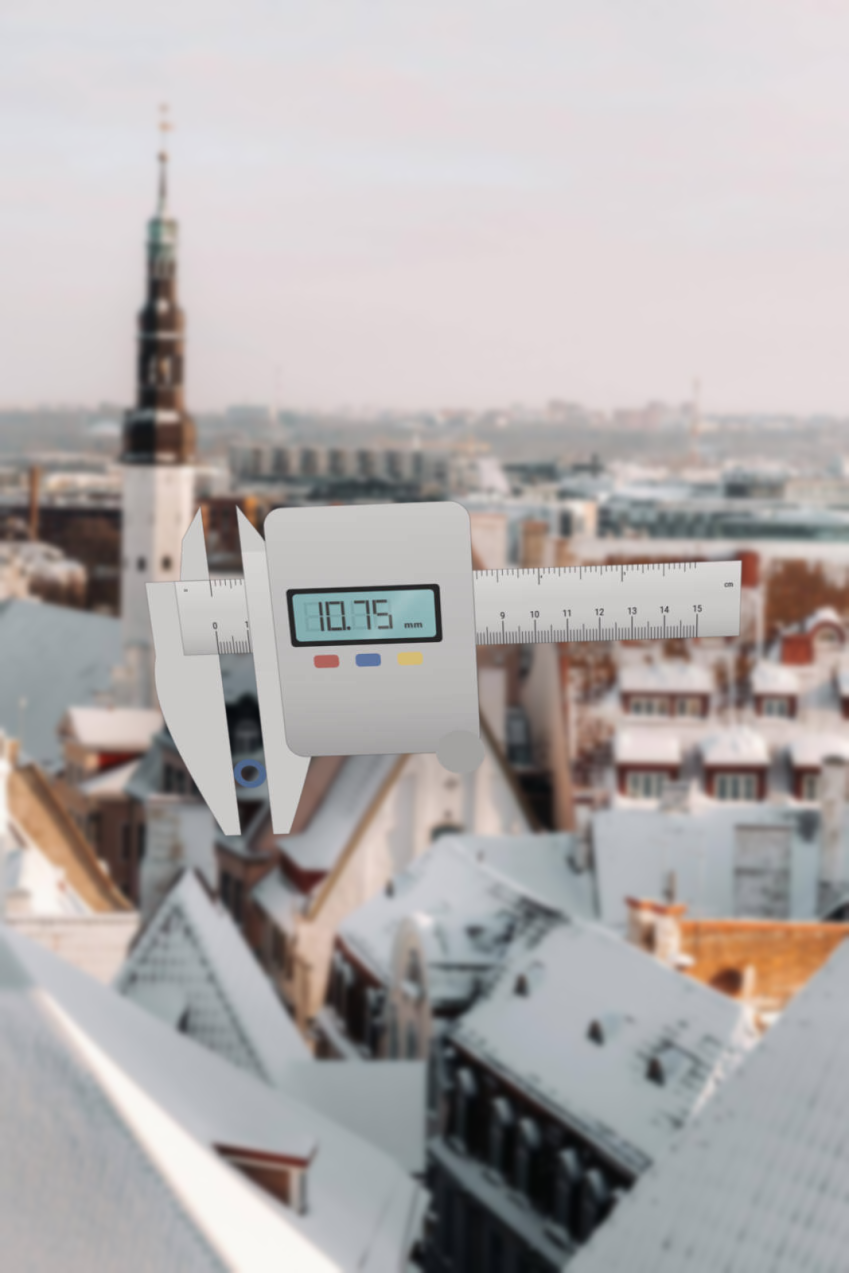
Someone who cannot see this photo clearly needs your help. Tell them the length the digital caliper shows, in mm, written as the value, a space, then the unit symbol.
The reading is 10.75 mm
